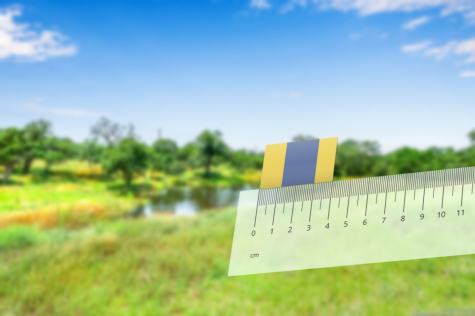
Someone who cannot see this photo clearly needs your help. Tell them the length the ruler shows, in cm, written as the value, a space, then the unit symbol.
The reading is 4 cm
